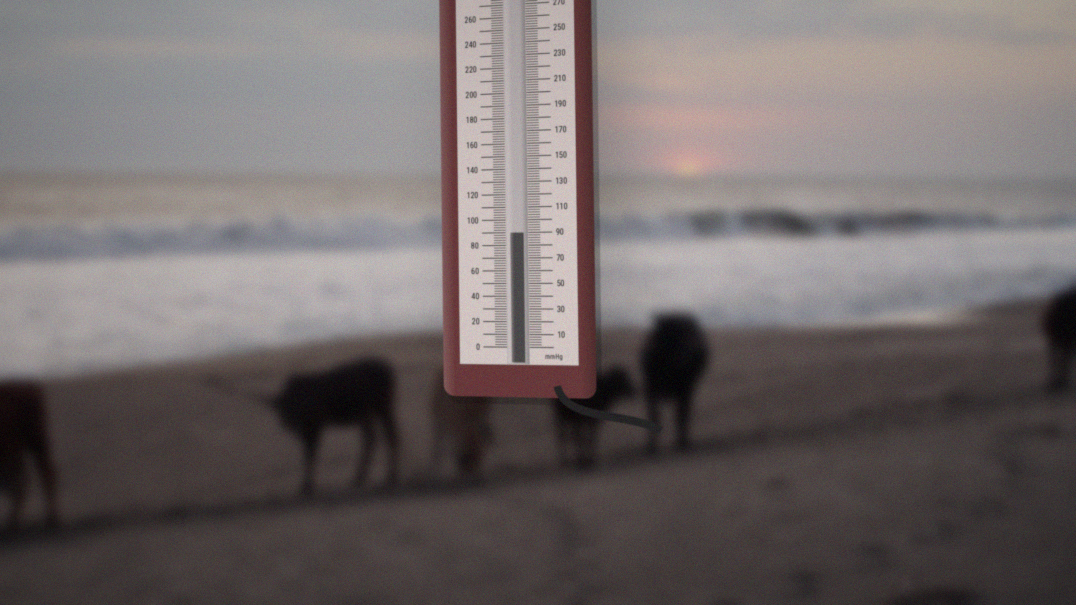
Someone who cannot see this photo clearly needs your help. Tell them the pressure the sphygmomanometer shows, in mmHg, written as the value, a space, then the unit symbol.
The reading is 90 mmHg
